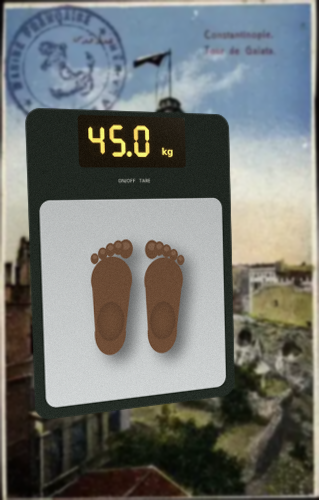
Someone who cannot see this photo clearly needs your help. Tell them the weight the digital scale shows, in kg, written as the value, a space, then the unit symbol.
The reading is 45.0 kg
